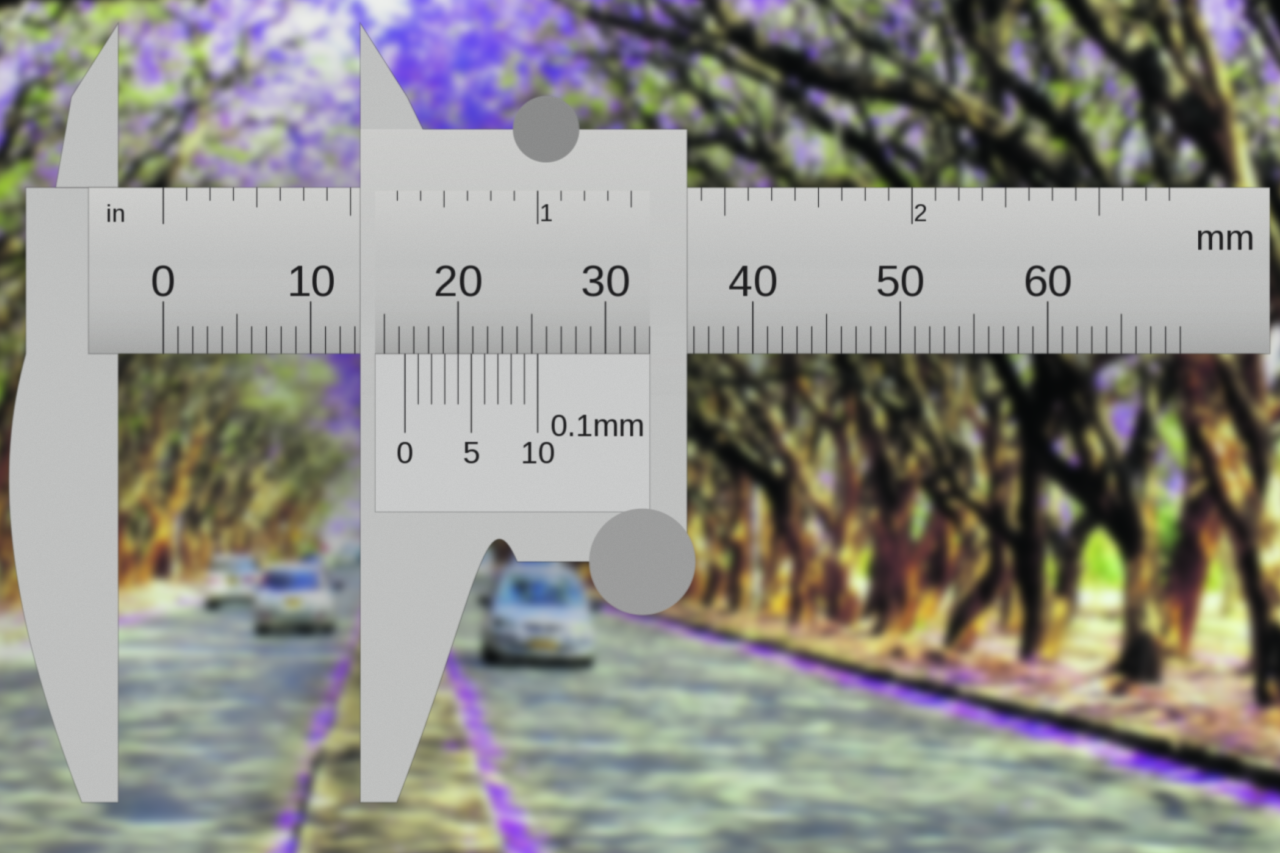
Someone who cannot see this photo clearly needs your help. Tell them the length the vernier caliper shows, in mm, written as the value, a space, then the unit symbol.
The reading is 16.4 mm
